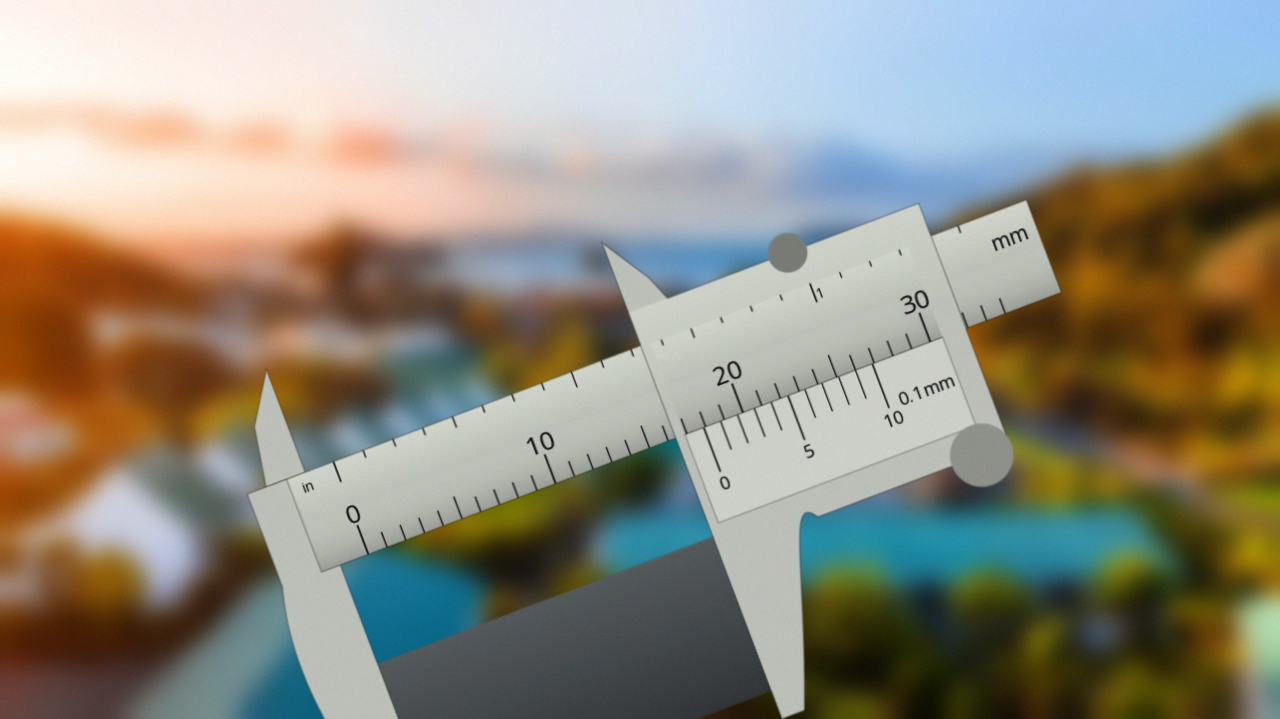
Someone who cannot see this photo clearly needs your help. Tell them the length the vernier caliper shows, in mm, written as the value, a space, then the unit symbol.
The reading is 17.9 mm
